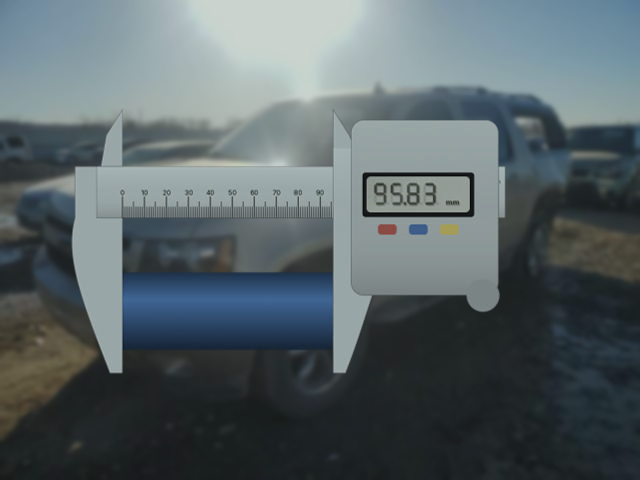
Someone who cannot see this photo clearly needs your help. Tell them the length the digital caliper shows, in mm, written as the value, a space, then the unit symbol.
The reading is 95.83 mm
